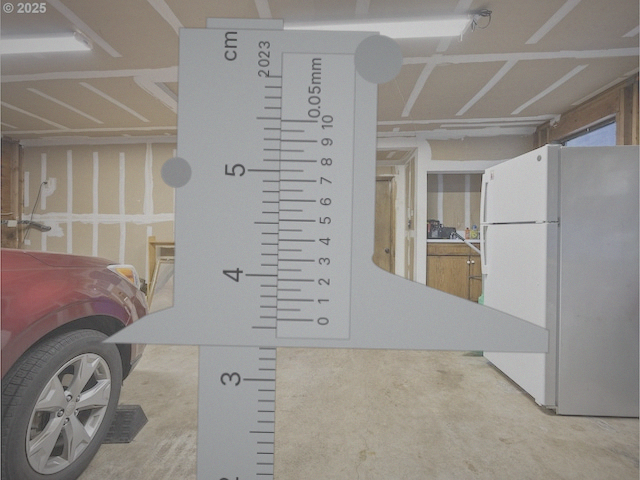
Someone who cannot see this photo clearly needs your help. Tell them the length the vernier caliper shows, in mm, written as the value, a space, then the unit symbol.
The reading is 35.8 mm
